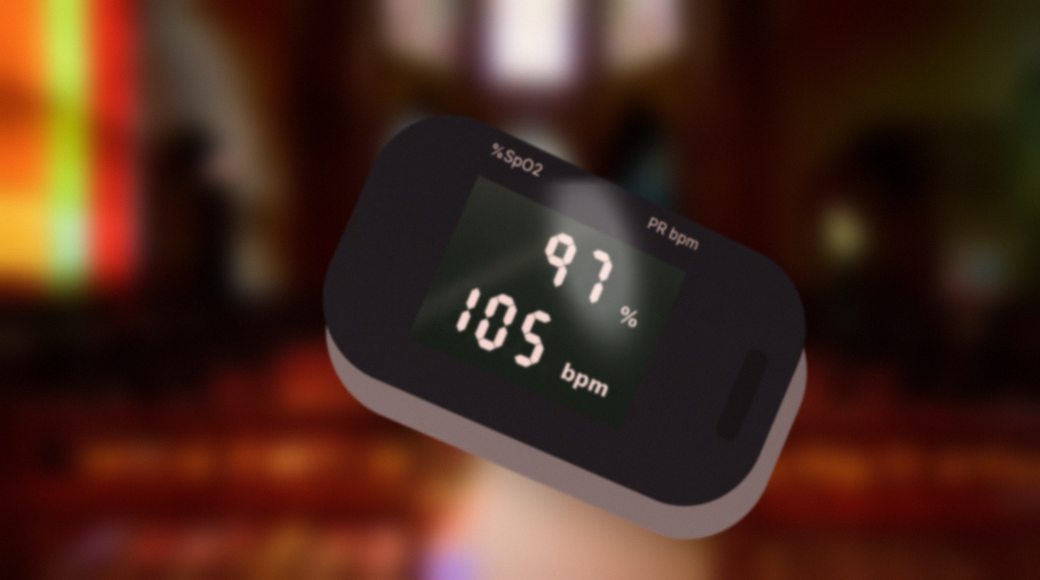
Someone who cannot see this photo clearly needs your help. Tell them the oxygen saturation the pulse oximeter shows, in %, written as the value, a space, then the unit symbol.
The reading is 97 %
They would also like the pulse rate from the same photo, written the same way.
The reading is 105 bpm
